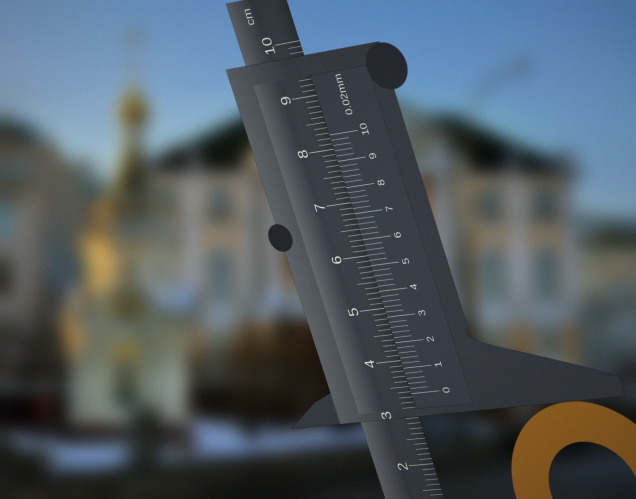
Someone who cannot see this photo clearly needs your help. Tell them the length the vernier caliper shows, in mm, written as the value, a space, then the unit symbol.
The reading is 33.6 mm
